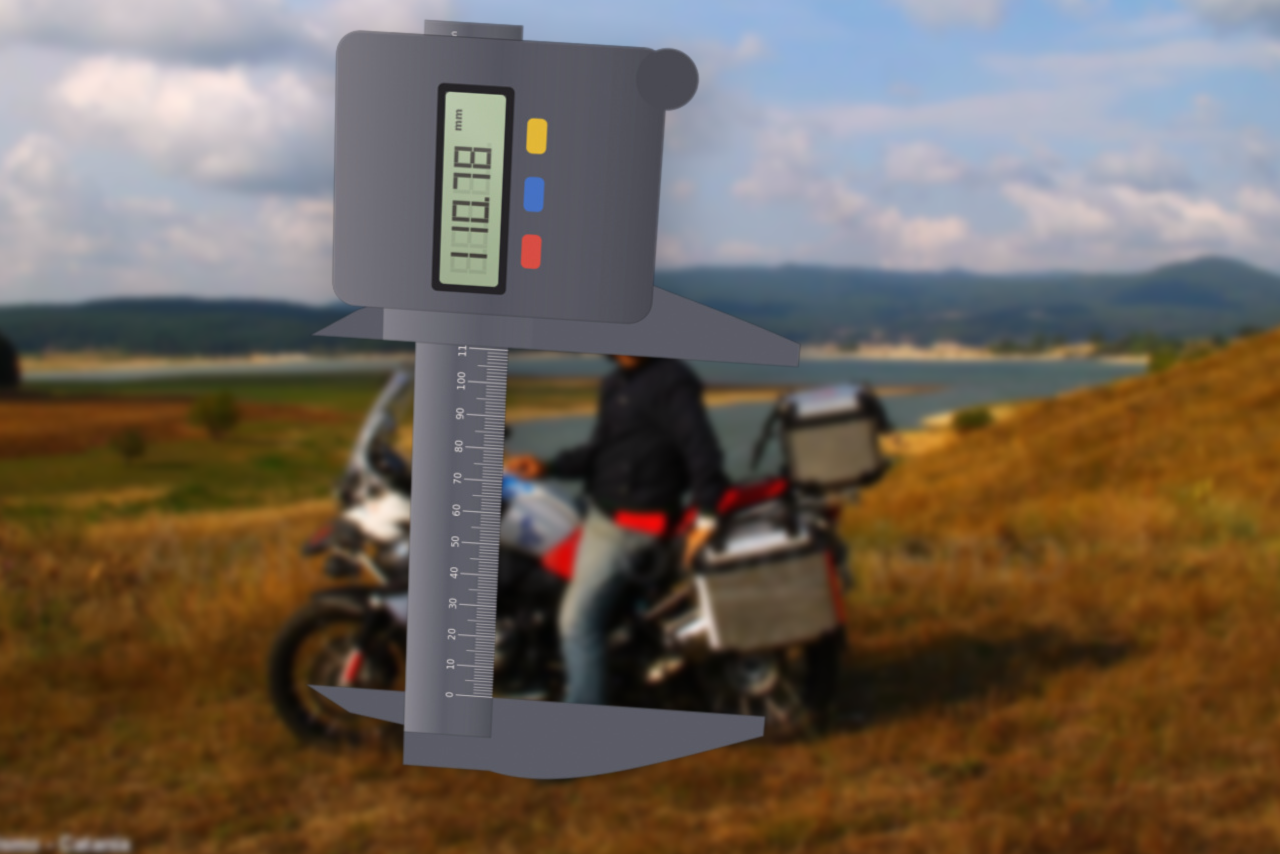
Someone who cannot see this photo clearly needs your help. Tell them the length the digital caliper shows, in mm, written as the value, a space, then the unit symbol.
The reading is 110.78 mm
